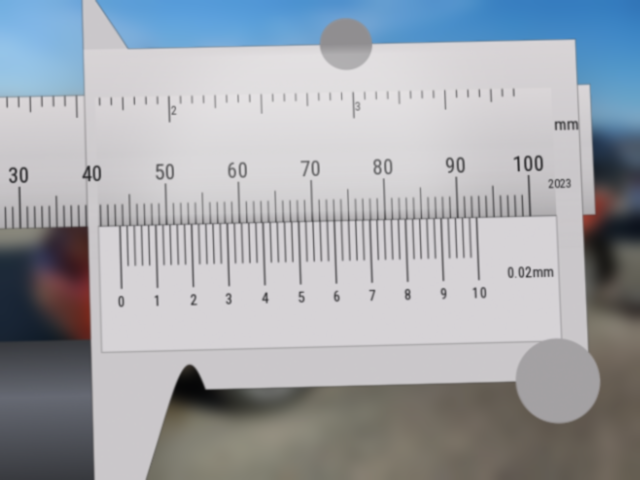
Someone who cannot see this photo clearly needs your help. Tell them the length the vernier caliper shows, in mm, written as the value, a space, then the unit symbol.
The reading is 43.6 mm
